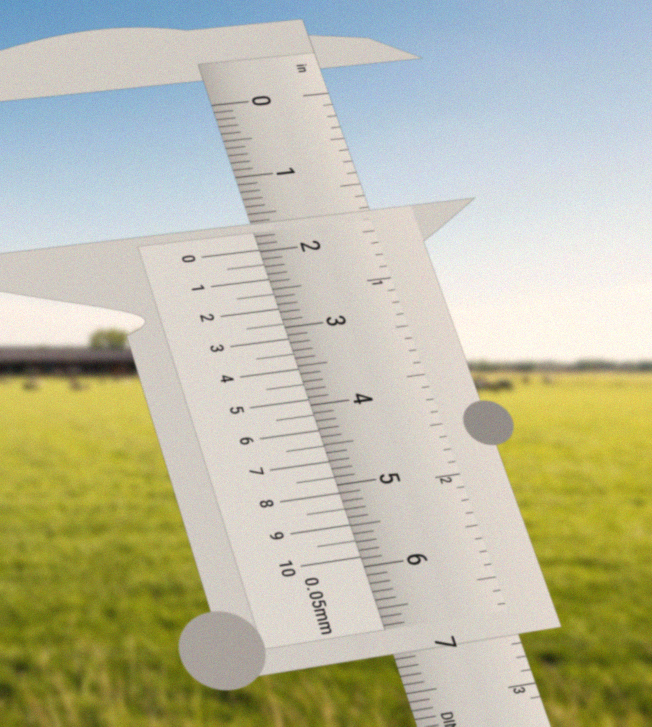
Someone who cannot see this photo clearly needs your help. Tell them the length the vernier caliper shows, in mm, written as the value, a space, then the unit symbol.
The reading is 19.8 mm
